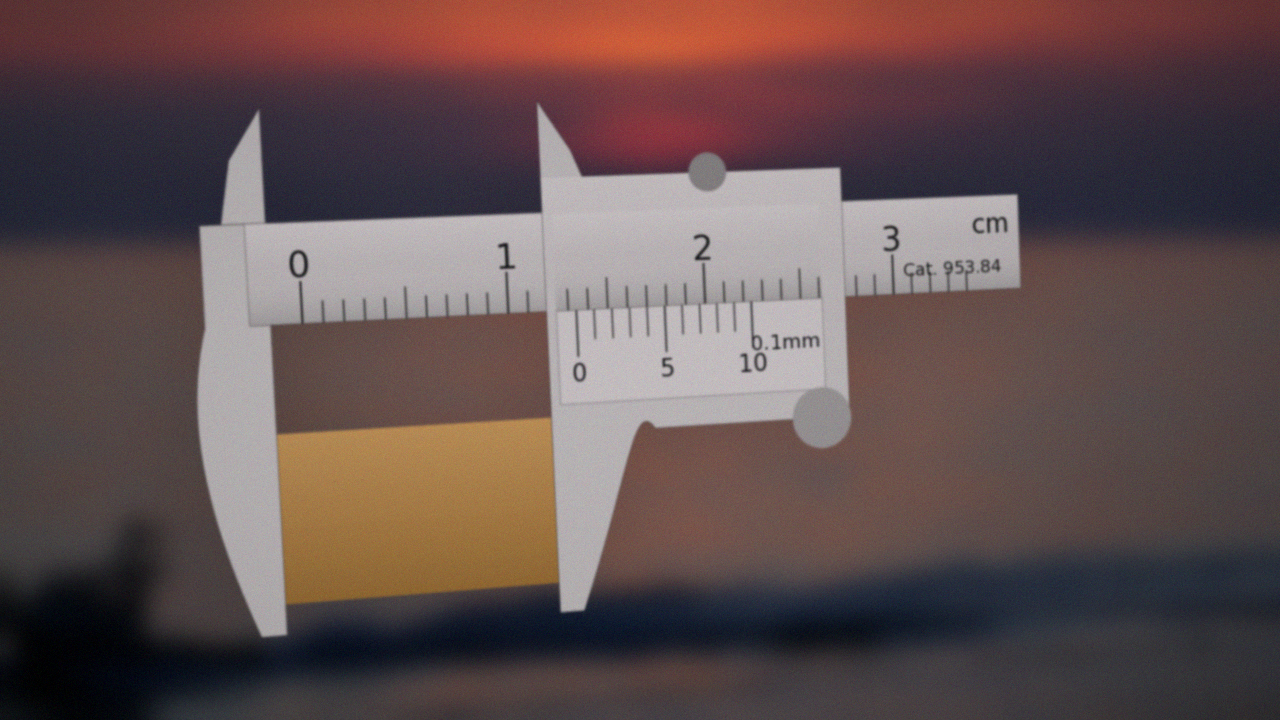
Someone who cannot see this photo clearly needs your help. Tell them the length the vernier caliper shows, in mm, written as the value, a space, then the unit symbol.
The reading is 13.4 mm
